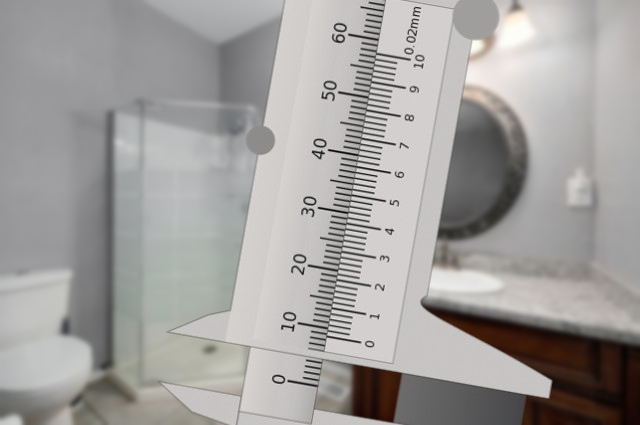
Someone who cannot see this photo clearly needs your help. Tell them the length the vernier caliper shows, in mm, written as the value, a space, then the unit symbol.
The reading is 8.6 mm
